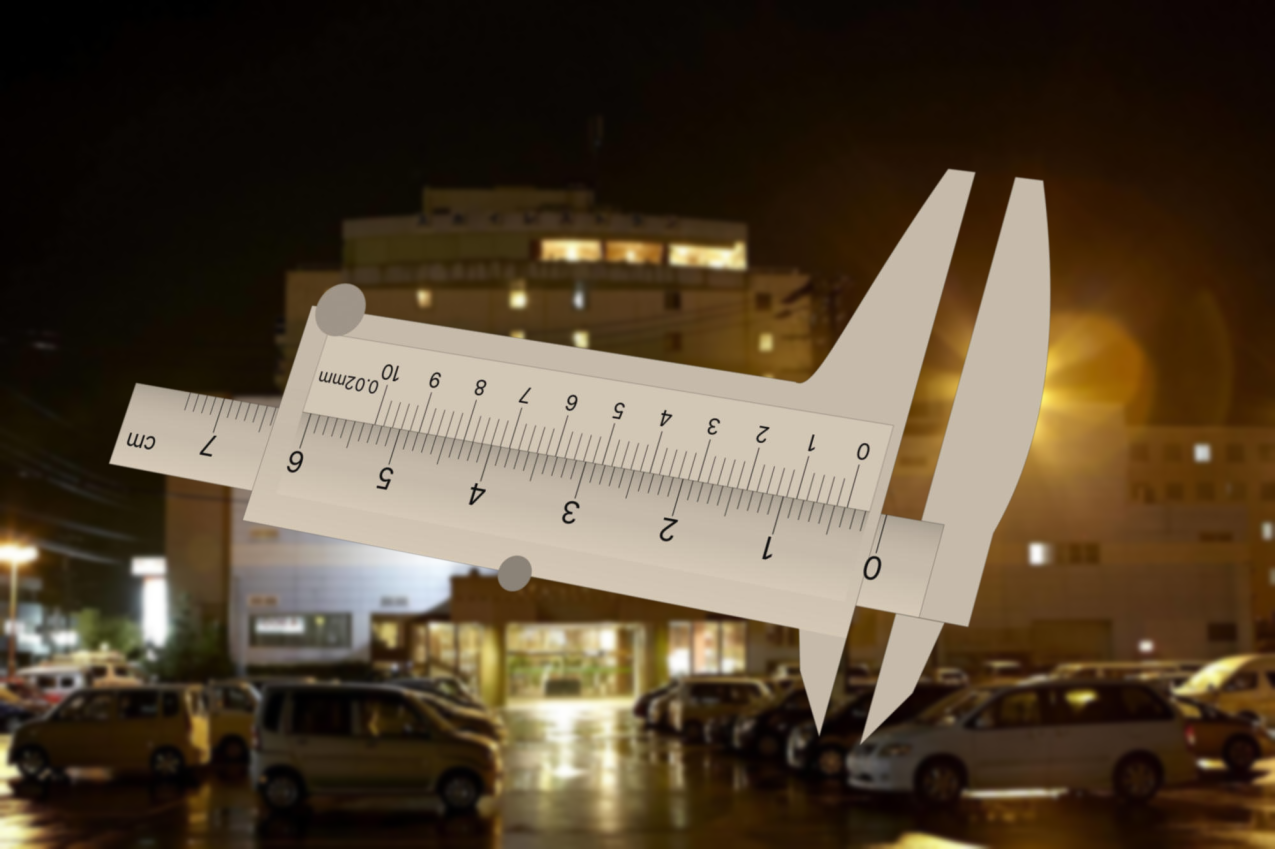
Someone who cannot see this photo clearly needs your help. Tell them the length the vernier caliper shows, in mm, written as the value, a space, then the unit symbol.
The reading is 3.8 mm
